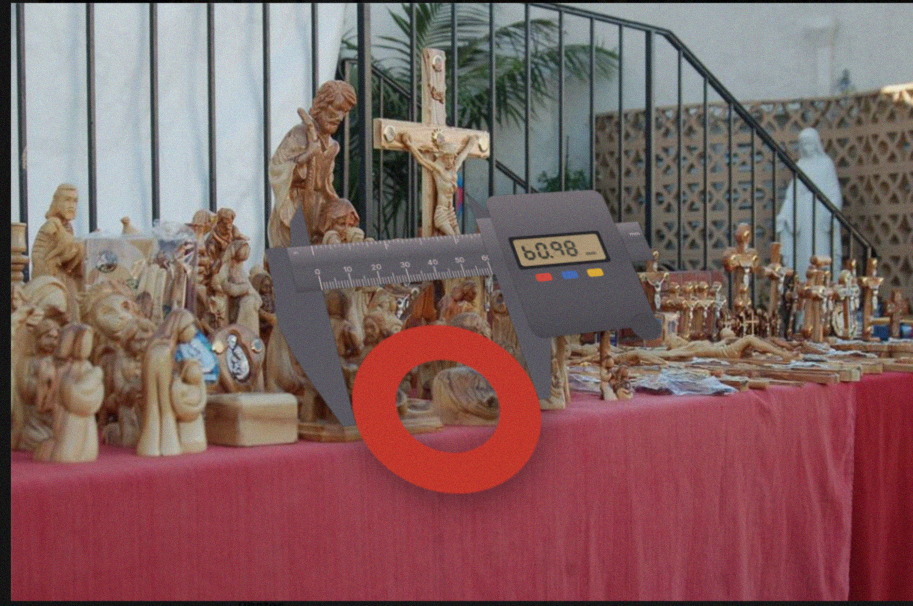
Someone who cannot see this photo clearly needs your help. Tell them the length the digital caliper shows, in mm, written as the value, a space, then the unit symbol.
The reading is 60.98 mm
